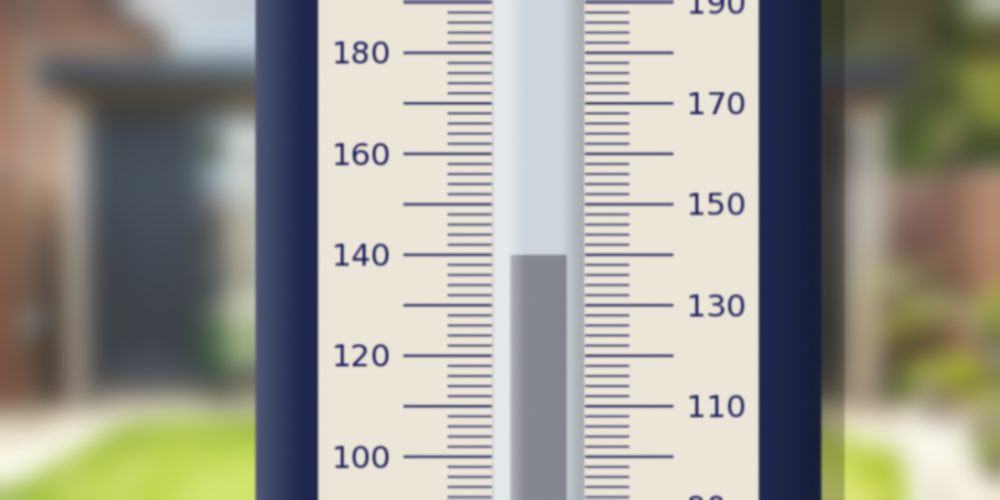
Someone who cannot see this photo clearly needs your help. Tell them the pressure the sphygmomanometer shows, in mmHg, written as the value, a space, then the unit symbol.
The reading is 140 mmHg
